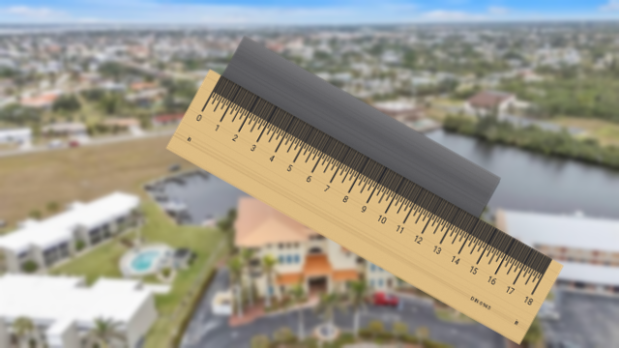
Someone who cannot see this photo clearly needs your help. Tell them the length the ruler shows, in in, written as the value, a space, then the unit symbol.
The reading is 14 in
